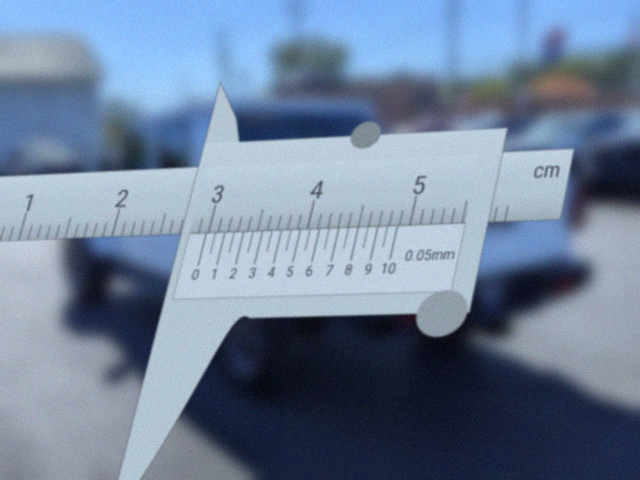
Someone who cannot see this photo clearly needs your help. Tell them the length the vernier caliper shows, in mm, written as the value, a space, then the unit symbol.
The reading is 29.8 mm
